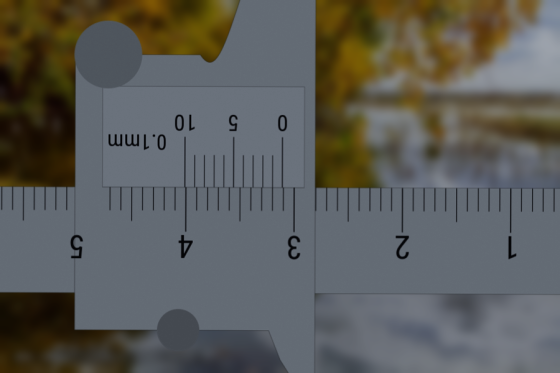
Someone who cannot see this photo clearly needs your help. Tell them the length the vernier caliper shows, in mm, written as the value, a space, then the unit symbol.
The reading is 31.1 mm
